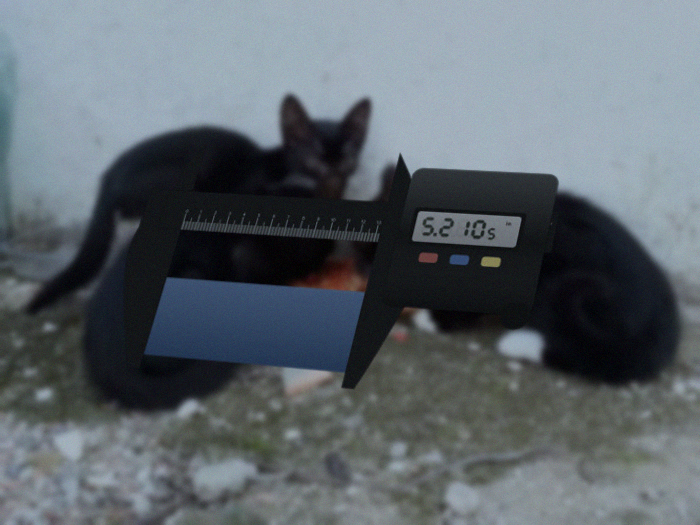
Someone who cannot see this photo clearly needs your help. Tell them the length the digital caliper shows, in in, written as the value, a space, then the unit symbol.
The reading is 5.2105 in
